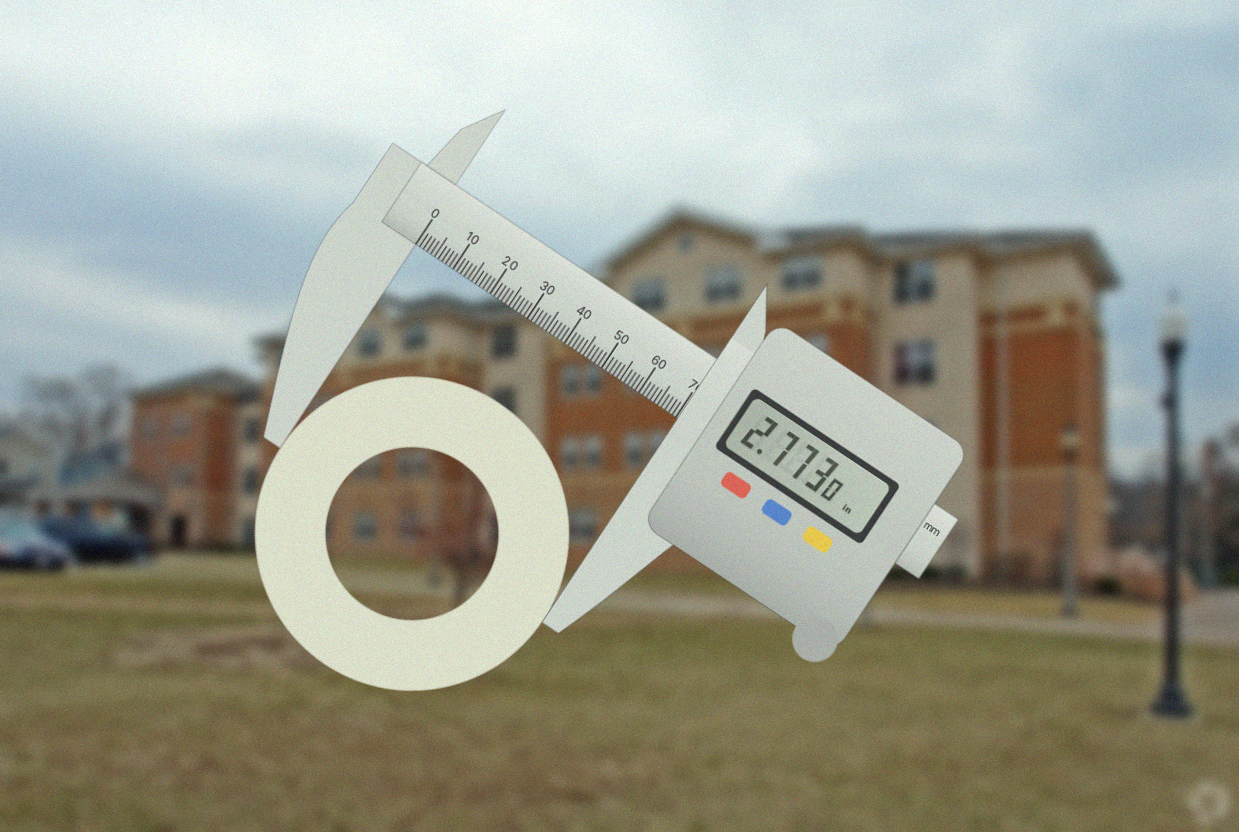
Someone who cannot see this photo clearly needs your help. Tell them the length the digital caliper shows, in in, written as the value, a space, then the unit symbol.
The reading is 2.7730 in
